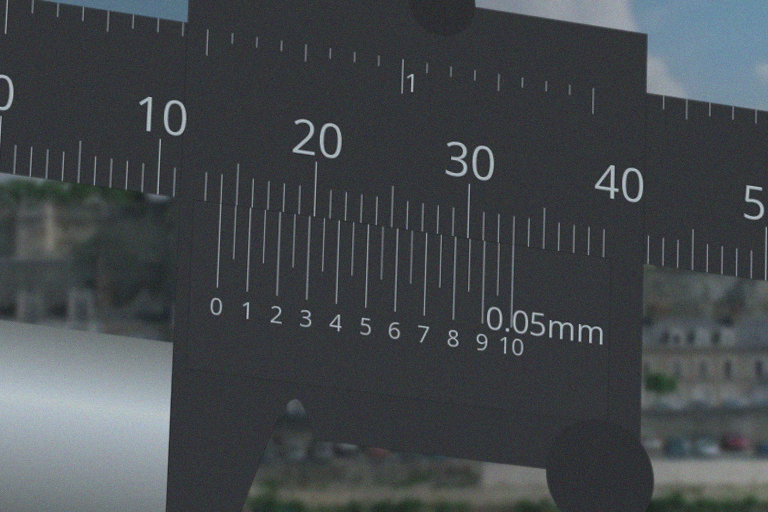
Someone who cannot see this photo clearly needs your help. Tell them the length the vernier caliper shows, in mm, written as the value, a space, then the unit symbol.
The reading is 14.0 mm
